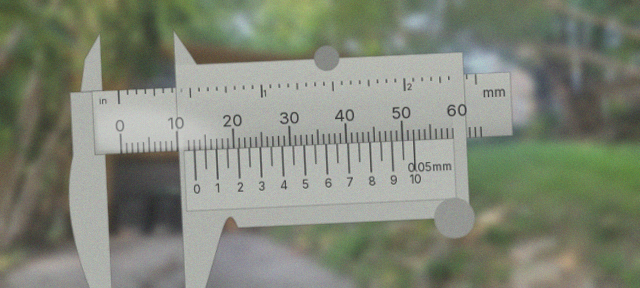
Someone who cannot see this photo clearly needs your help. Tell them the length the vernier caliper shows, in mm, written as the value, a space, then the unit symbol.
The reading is 13.0 mm
